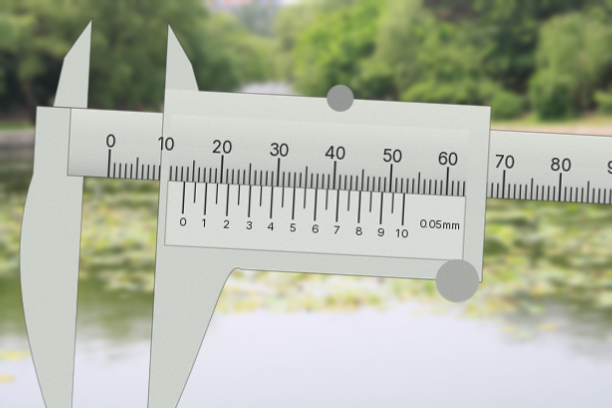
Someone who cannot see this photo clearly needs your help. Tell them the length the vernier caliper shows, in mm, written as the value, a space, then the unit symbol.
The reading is 13.5 mm
